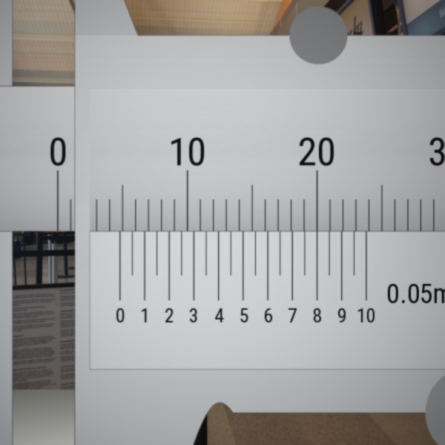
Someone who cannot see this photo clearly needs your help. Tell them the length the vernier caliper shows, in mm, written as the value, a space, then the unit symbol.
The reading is 4.8 mm
